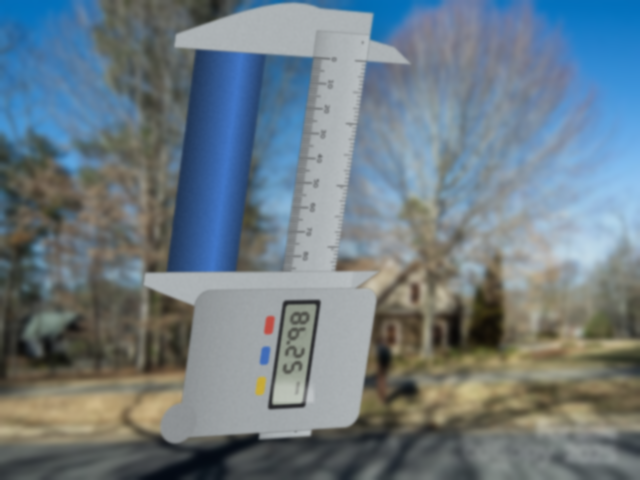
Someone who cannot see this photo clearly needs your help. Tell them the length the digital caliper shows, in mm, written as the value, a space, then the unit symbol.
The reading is 86.25 mm
